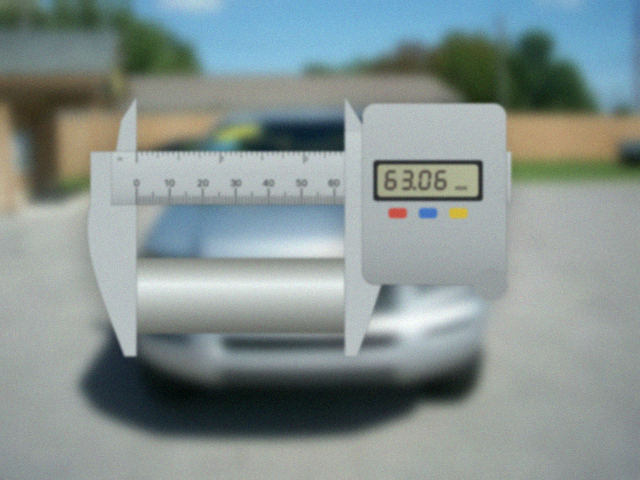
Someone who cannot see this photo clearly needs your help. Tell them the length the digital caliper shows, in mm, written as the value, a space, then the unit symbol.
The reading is 63.06 mm
